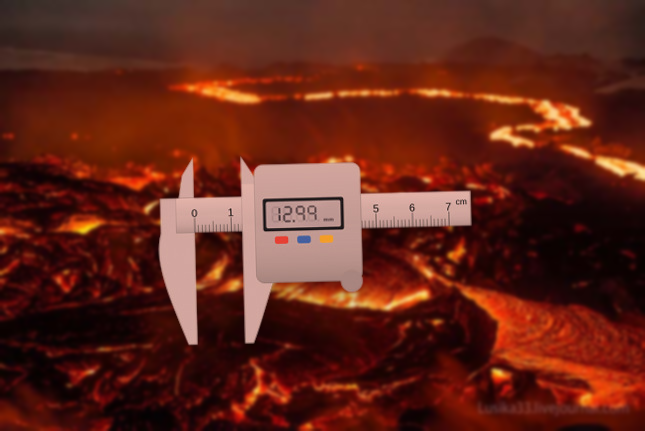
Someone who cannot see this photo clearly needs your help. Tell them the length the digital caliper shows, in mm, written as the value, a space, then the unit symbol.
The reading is 12.99 mm
